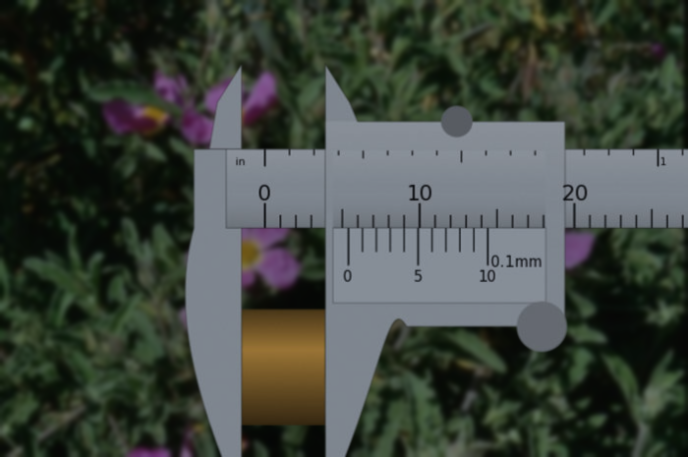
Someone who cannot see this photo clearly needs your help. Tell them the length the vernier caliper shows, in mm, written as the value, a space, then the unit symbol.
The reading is 5.4 mm
